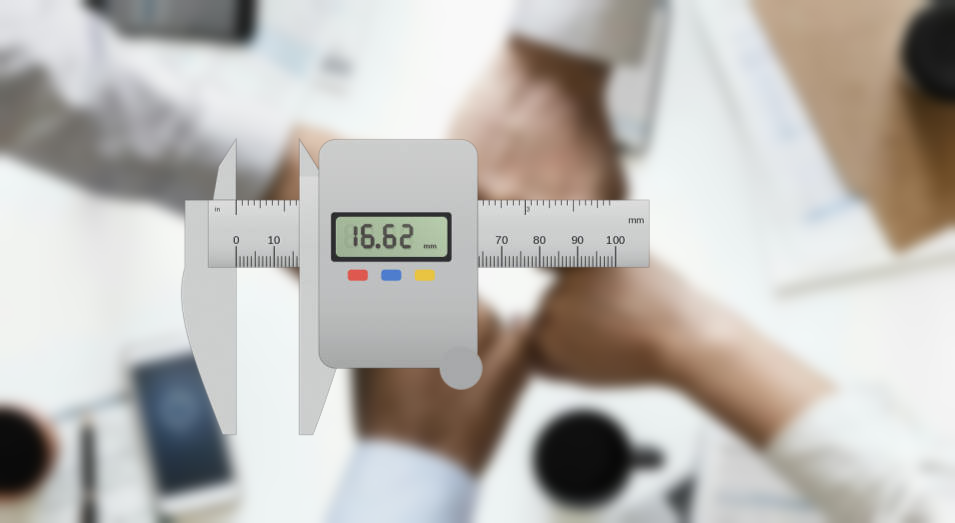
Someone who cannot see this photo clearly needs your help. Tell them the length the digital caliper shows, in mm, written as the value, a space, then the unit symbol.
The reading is 16.62 mm
